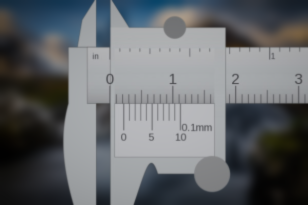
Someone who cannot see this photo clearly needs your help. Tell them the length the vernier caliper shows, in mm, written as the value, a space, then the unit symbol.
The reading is 2.2 mm
